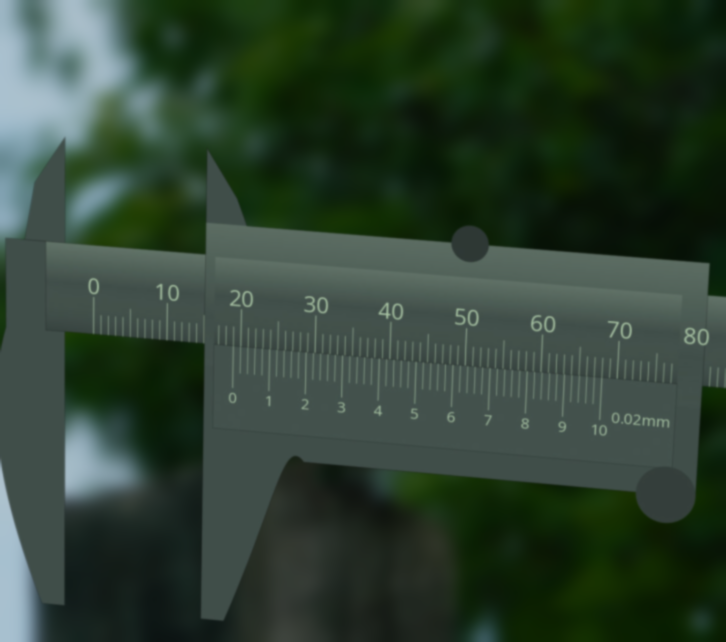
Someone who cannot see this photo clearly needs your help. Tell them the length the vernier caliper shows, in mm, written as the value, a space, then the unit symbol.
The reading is 19.0 mm
